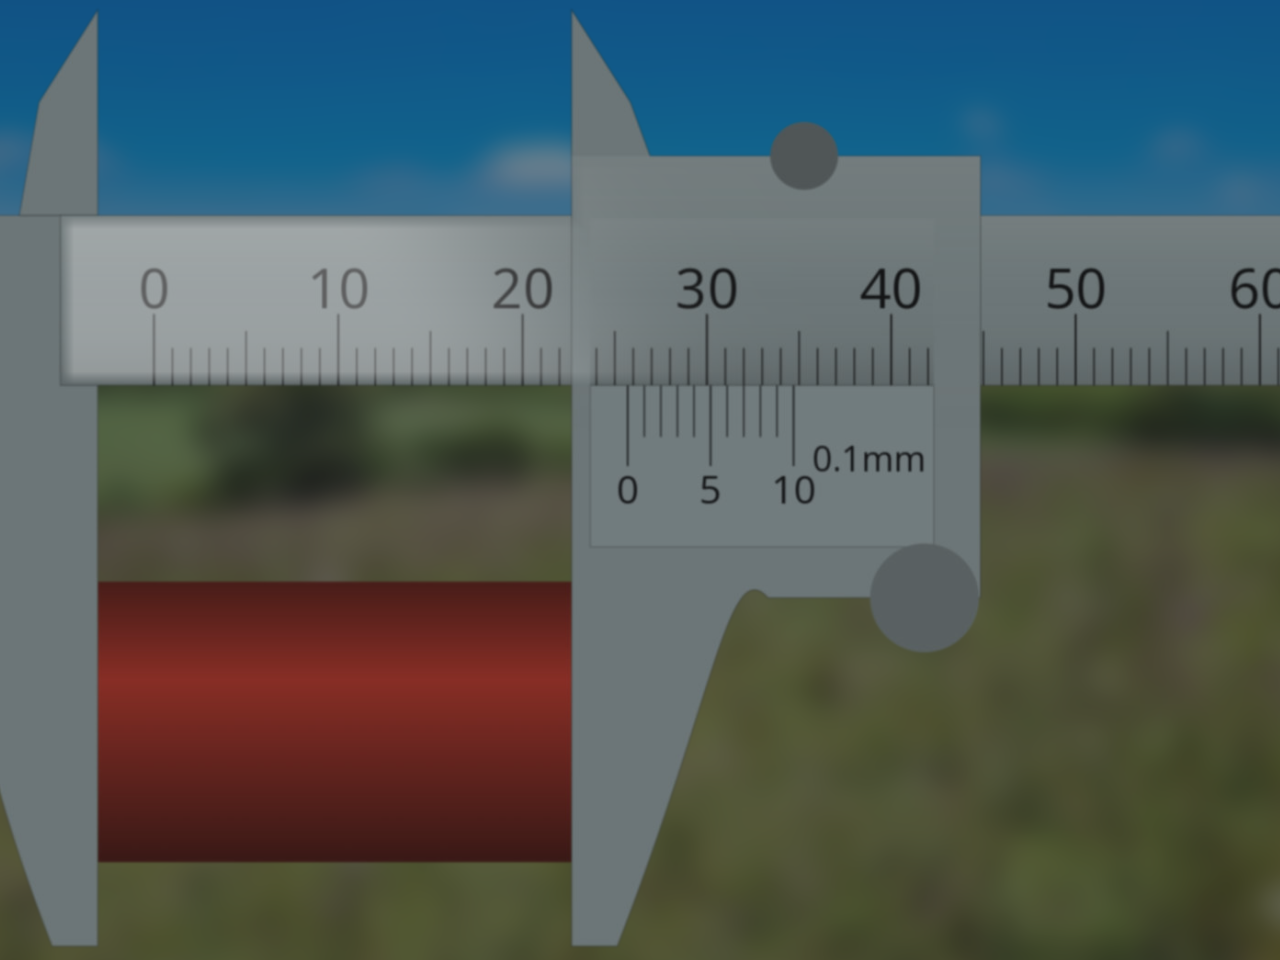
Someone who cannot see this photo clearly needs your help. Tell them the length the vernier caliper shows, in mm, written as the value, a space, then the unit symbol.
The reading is 25.7 mm
